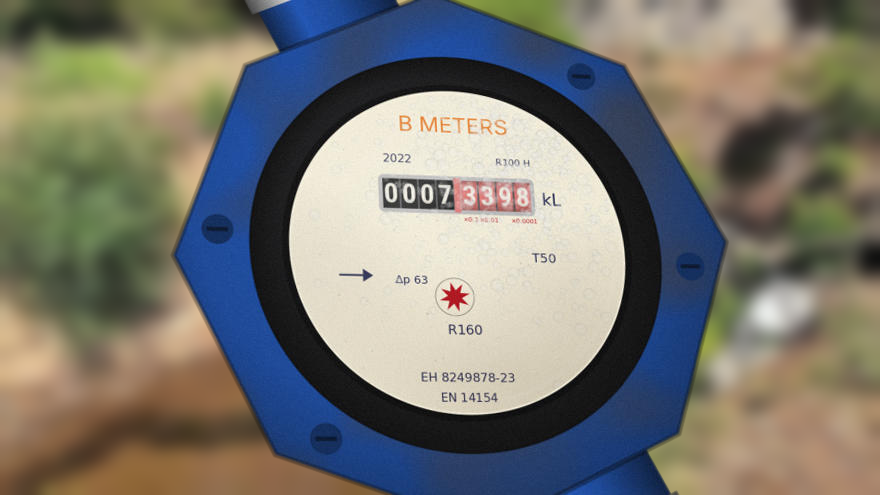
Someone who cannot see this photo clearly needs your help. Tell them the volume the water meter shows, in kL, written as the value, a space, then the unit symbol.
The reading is 7.3398 kL
